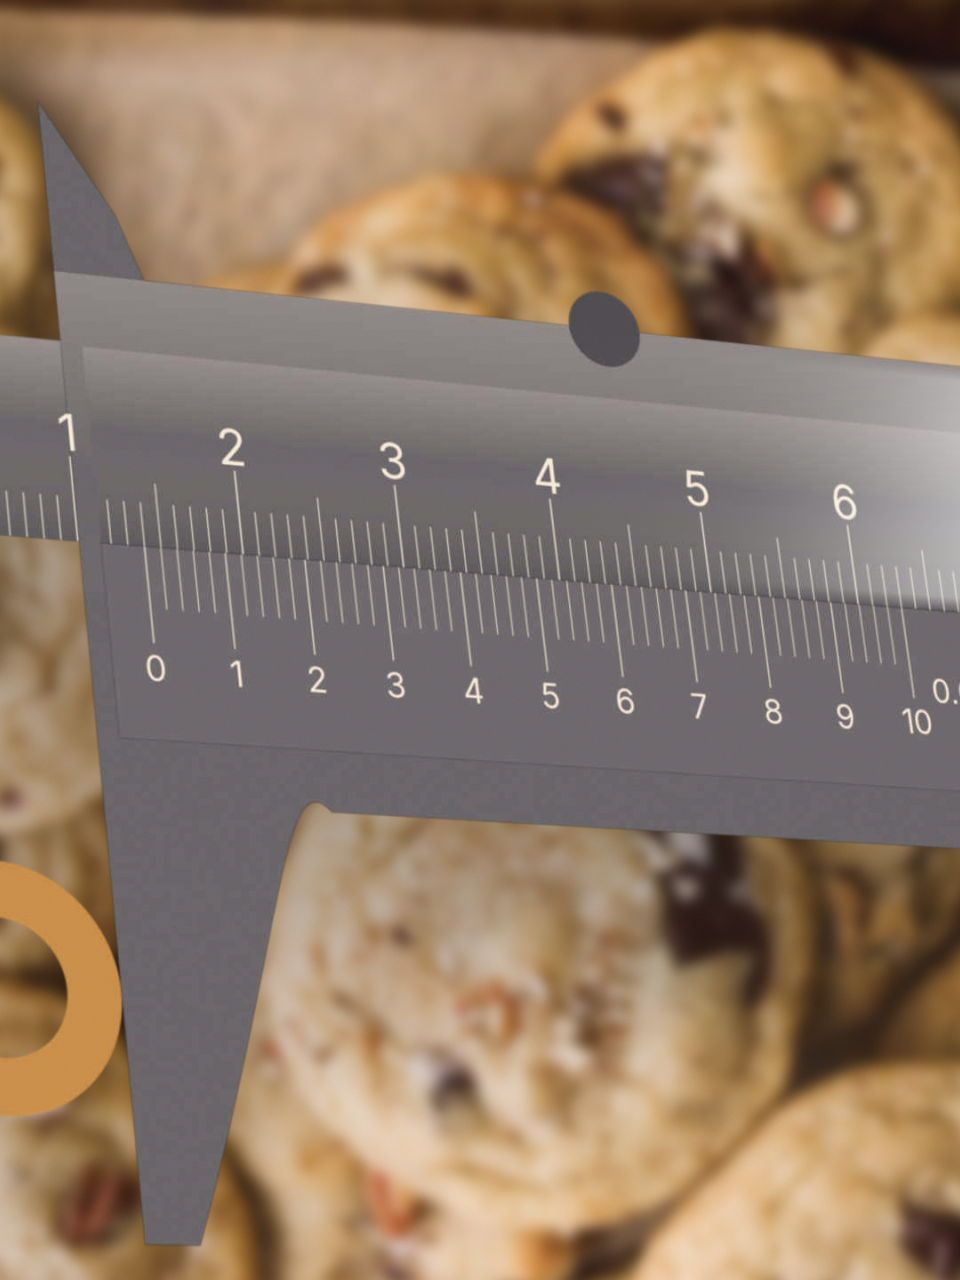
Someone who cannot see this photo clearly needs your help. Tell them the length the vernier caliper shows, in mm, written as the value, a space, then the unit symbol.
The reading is 14.0 mm
